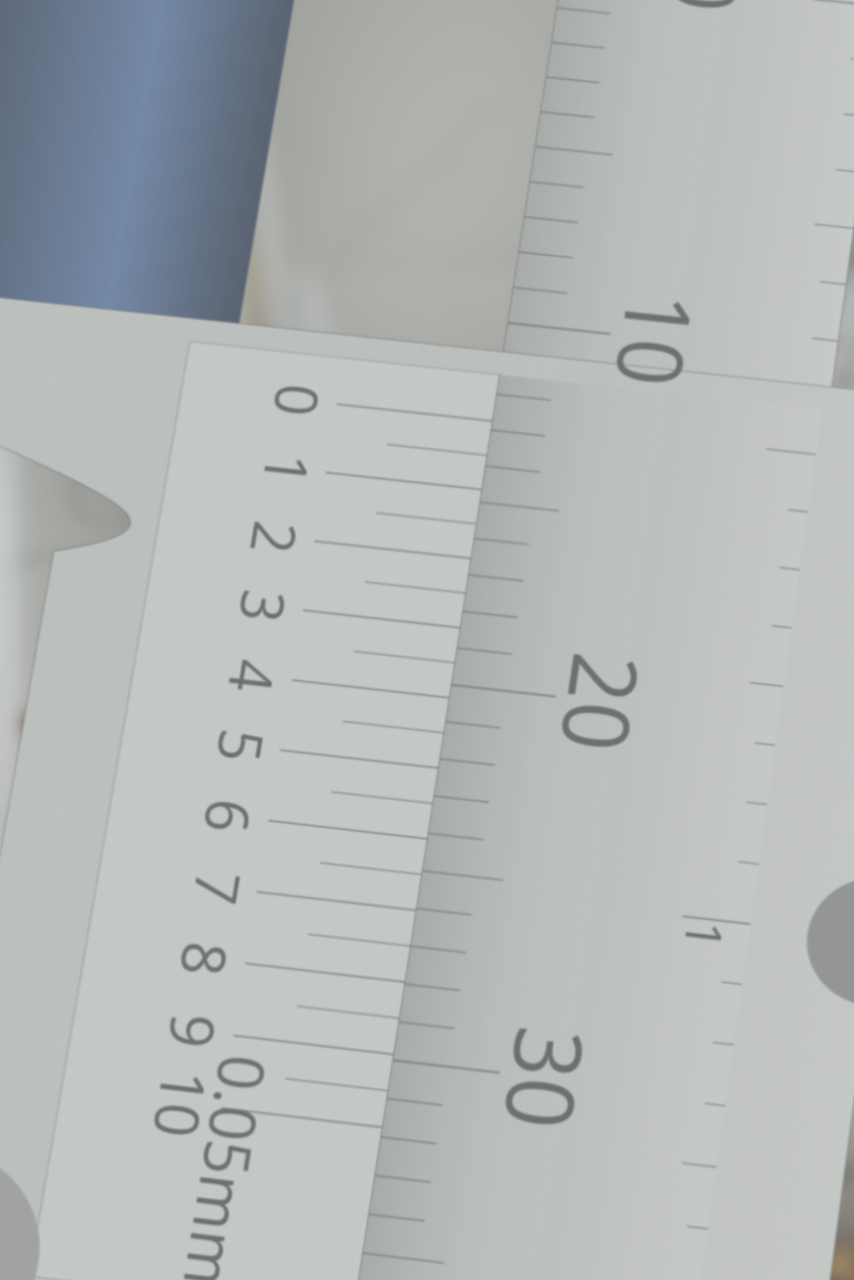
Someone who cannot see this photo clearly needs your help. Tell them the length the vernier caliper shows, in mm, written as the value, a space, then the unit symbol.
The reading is 12.75 mm
